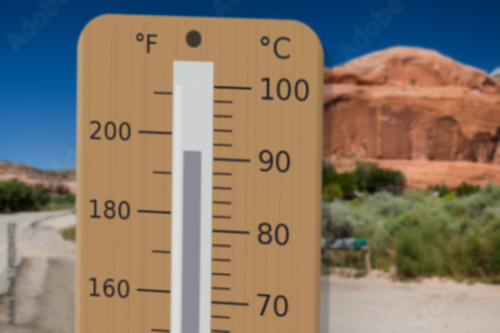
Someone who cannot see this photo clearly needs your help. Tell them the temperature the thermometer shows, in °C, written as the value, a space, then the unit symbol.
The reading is 91 °C
